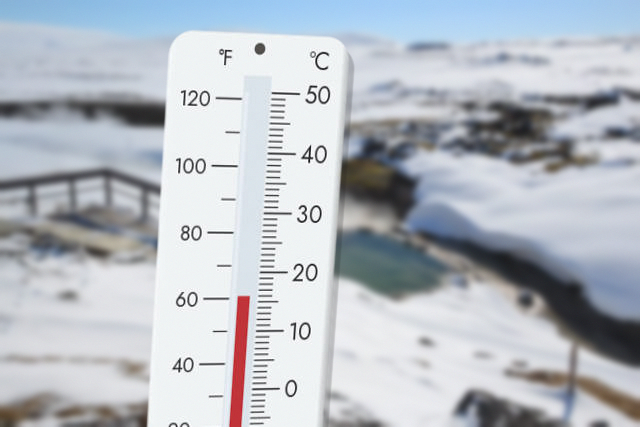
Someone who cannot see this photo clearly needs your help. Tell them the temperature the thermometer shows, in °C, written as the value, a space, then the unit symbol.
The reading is 16 °C
